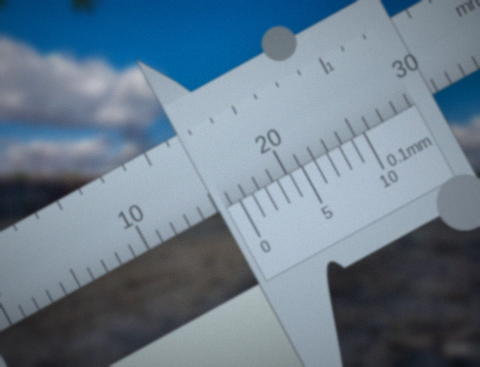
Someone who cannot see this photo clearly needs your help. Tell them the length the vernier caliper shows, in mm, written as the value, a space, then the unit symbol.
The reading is 16.6 mm
